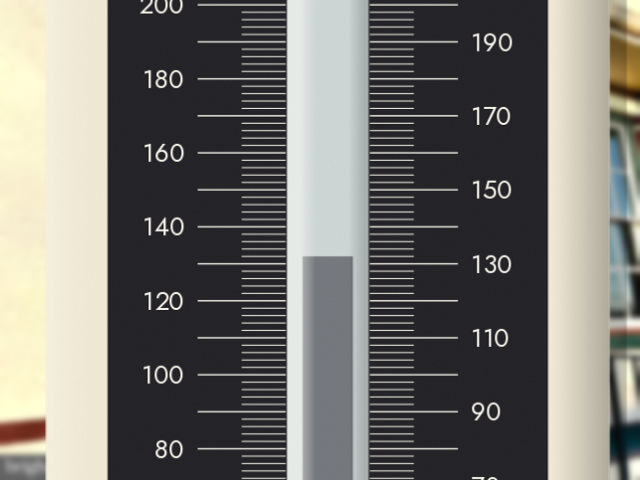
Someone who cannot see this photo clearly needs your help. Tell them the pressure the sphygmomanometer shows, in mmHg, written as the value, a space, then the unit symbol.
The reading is 132 mmHg
